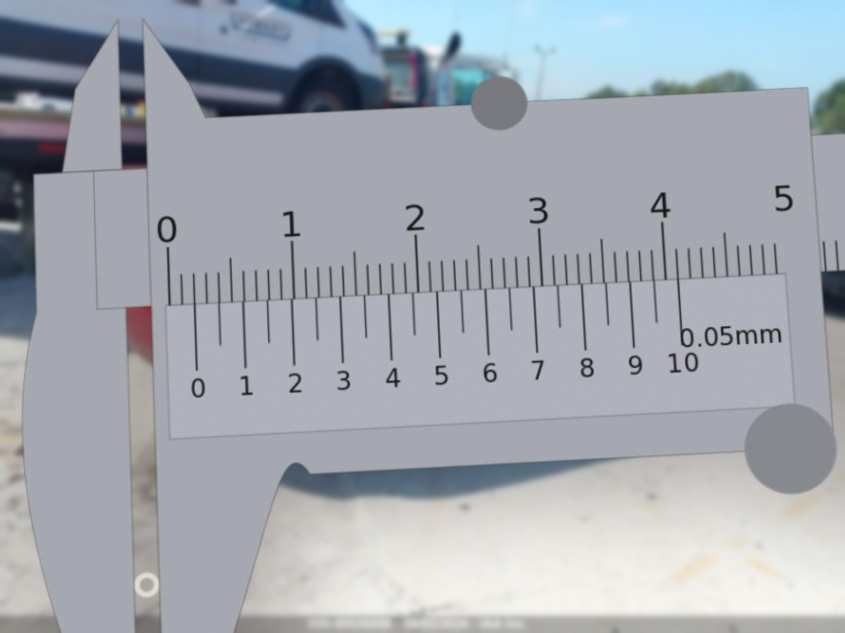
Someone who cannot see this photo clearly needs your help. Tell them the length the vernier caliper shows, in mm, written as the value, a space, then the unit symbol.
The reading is 2.0 mm
